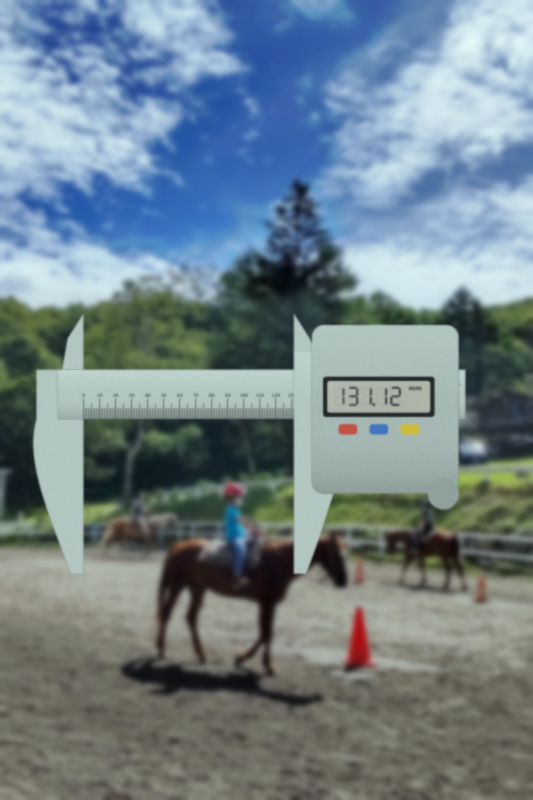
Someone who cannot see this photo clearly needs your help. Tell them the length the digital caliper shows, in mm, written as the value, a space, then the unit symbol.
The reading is 131.12 mm
